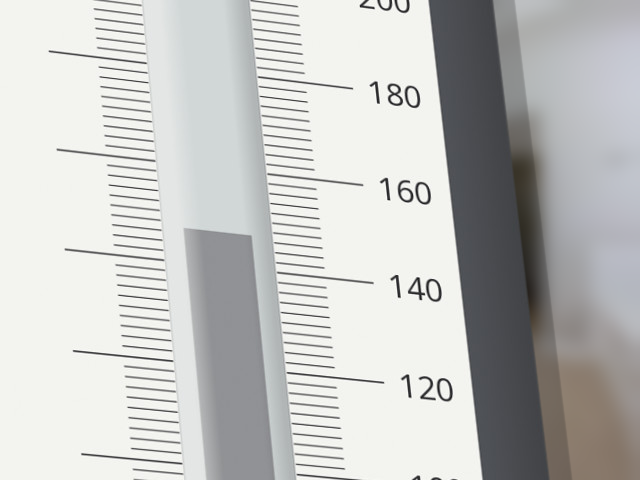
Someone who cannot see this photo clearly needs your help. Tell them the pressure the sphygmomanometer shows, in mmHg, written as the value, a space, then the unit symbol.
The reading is 147 mmHg
